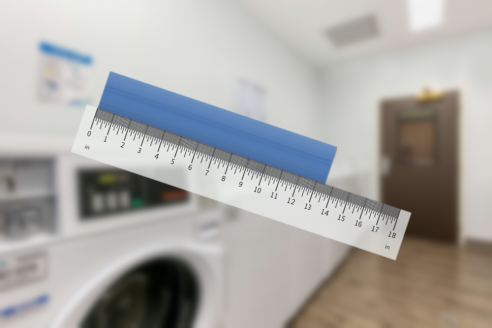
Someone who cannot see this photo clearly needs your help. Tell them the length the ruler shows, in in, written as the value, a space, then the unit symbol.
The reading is 13.5 in
